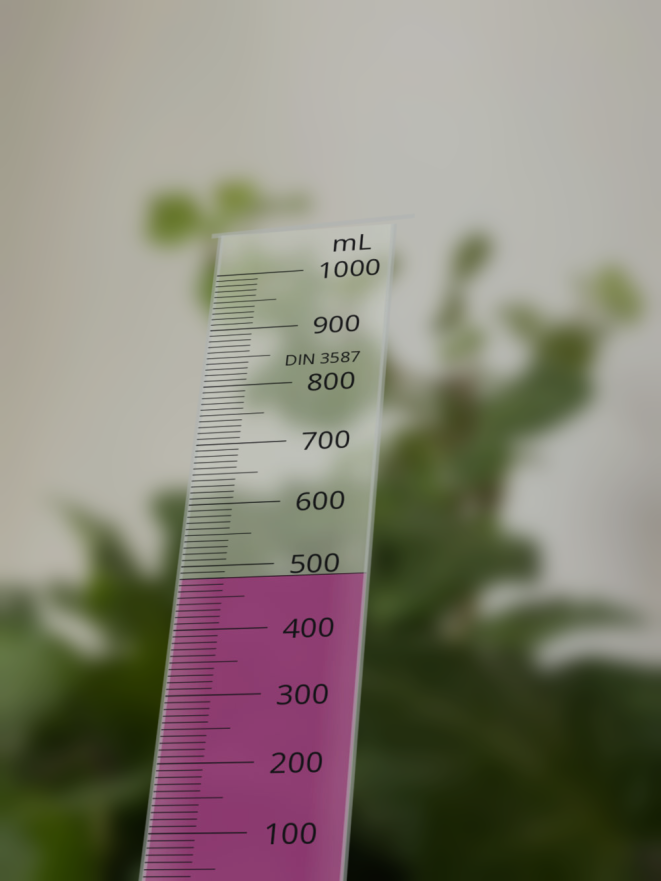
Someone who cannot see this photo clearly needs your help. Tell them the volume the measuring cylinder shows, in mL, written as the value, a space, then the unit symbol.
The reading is 480 mL
